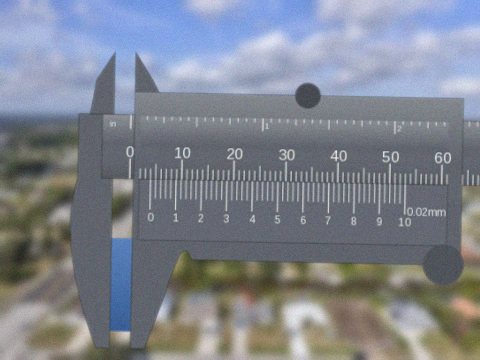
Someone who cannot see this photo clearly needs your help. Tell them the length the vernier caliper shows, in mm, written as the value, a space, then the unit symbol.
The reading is 4.0 mm
